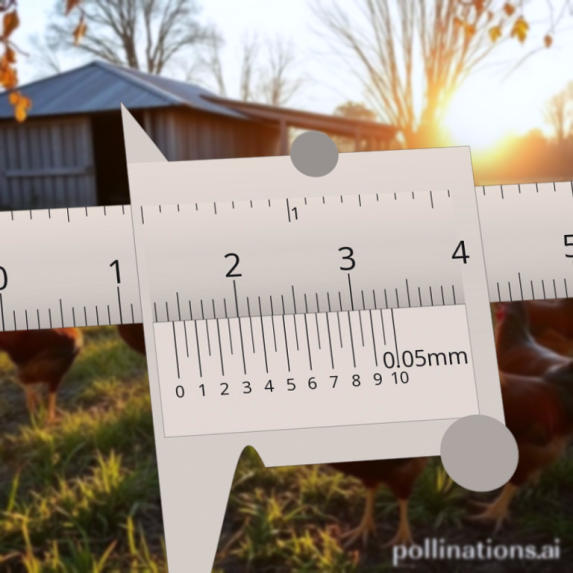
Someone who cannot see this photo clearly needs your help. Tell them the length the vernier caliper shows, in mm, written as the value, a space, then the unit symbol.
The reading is 14.4 mm
